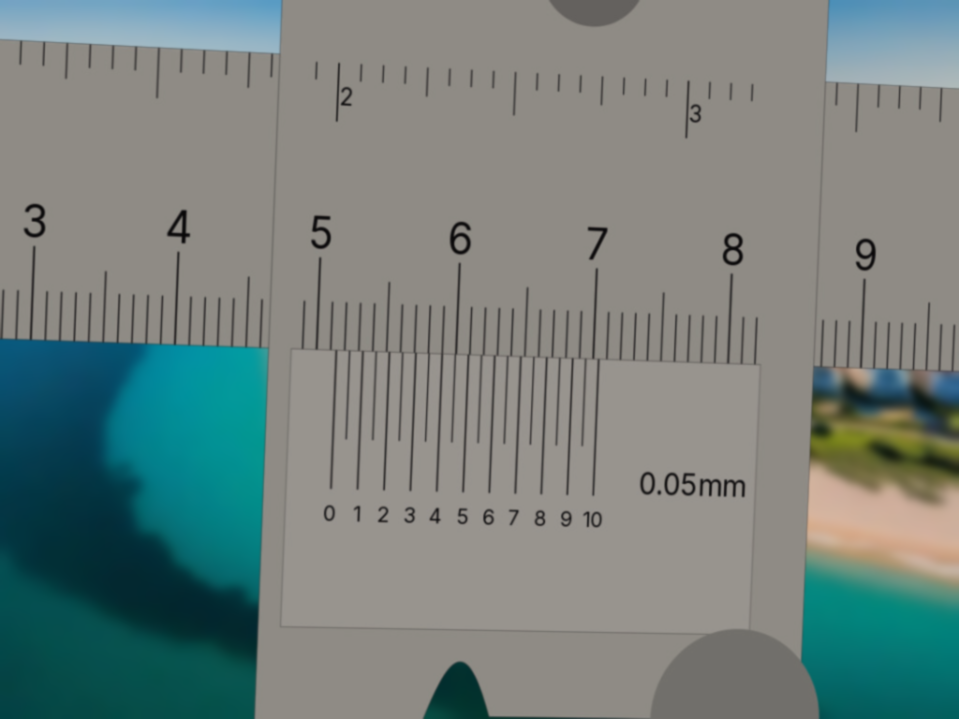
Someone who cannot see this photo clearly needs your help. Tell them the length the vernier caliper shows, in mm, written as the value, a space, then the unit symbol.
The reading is 51.4 mm
